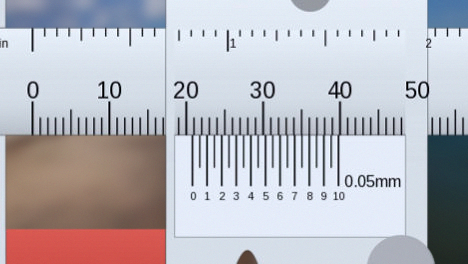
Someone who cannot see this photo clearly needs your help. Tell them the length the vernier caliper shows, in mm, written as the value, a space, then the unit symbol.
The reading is 20.8 mm
